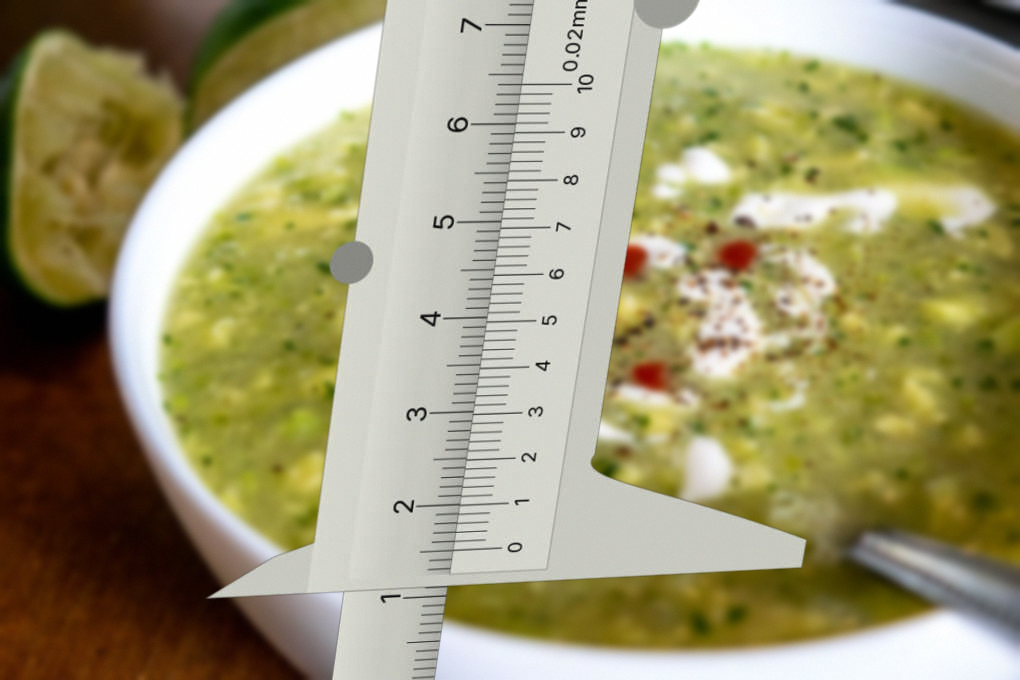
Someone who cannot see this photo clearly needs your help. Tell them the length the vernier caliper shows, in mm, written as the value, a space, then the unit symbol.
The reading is 15.0 mm
